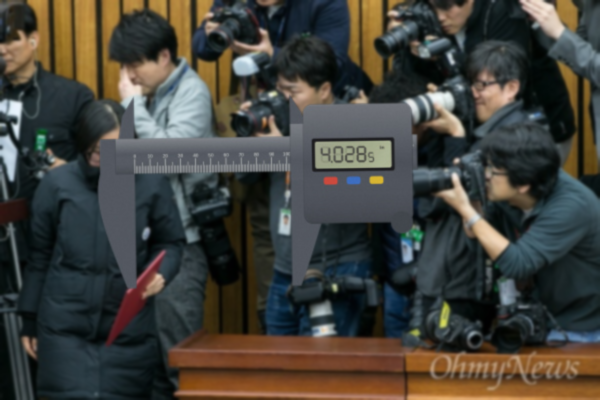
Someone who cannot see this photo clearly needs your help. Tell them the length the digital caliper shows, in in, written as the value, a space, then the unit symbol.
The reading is 4.0285 in
